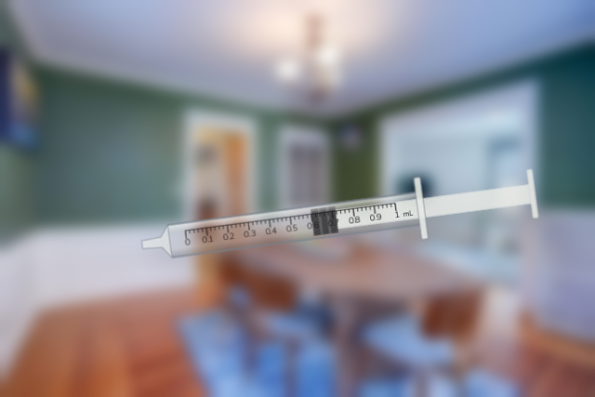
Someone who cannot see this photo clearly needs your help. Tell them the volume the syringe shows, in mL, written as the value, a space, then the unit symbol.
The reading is 0.6 mL
